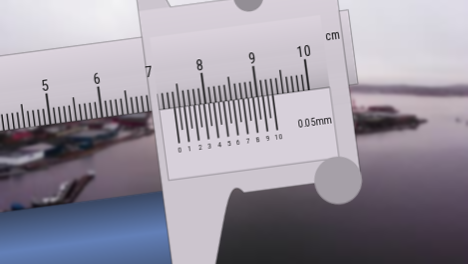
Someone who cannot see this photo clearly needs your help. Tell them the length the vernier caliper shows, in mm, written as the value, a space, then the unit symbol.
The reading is 74.0 mm
